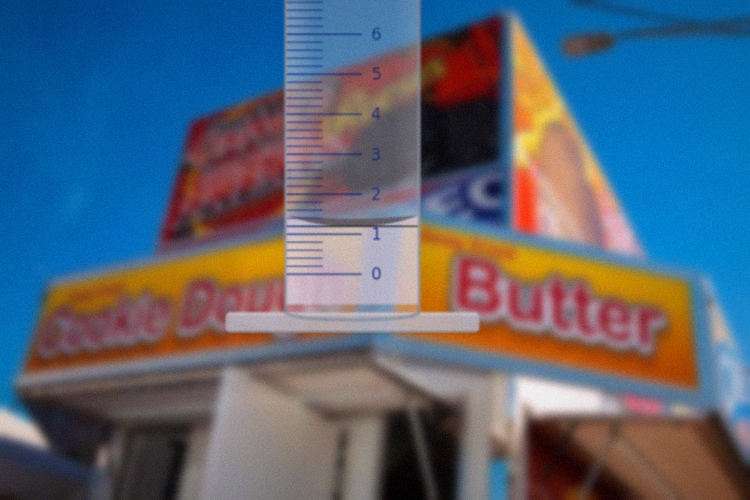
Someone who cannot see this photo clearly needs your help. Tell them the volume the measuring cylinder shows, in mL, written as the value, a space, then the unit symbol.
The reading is 1.2 mL
